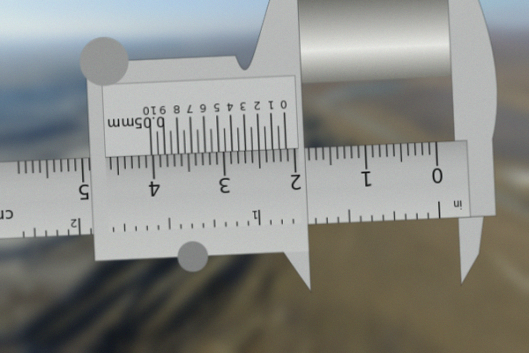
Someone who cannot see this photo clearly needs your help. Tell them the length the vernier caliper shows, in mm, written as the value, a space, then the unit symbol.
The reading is 21.2 mm
